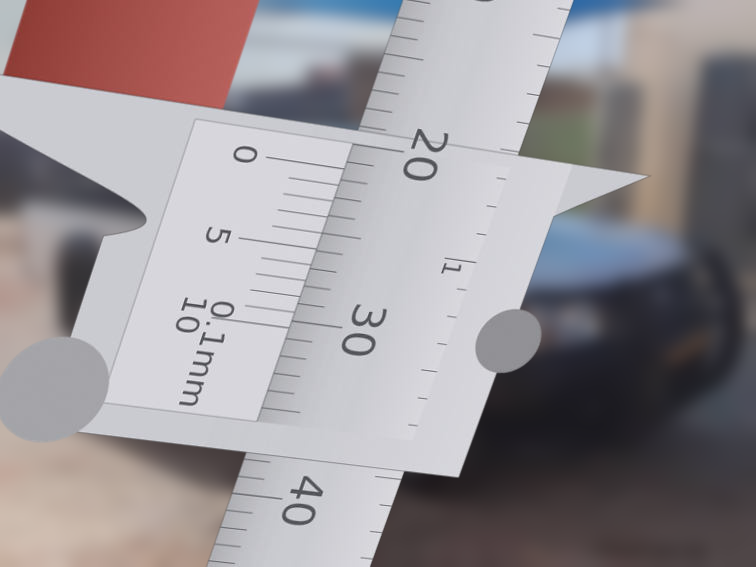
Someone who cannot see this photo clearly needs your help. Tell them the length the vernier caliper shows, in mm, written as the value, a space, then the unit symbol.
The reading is 21.4 mm
